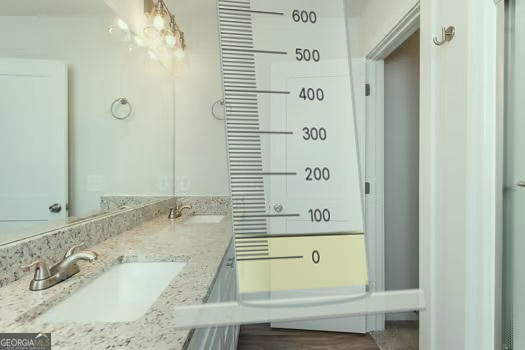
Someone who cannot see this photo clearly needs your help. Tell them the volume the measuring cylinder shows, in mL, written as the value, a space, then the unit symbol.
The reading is 50 mL
